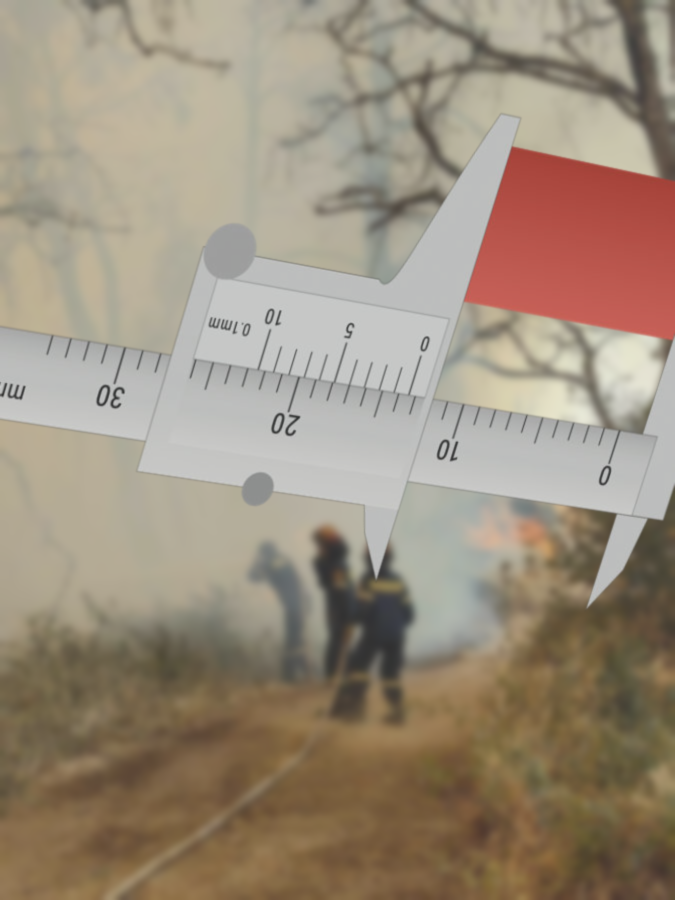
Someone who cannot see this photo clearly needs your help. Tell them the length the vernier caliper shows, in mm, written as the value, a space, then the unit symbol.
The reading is 13.4 mm
